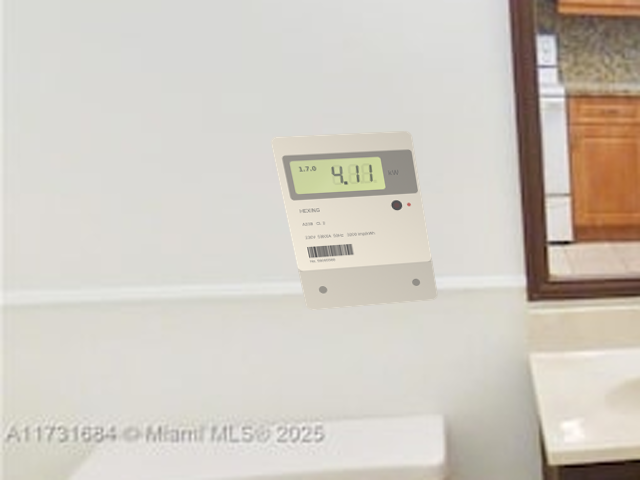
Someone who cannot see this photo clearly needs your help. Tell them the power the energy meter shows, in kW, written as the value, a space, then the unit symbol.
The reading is 4.11 kW
